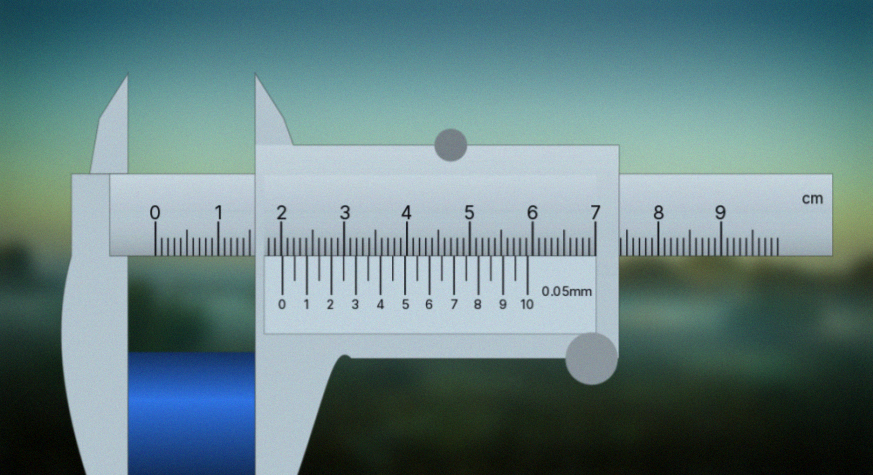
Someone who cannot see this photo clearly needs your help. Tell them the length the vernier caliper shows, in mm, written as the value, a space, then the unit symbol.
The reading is 20.2 mm
